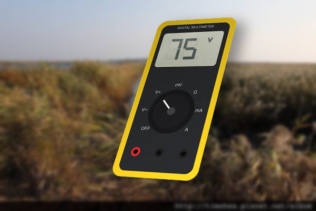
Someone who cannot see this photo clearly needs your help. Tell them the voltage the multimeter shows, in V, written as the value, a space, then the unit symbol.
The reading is 75 V
